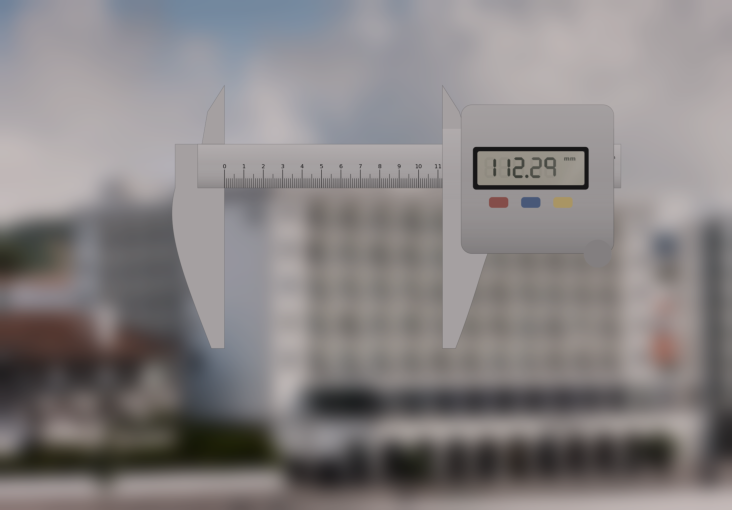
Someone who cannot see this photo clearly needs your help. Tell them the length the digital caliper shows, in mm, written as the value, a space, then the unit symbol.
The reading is 112.29 mm
